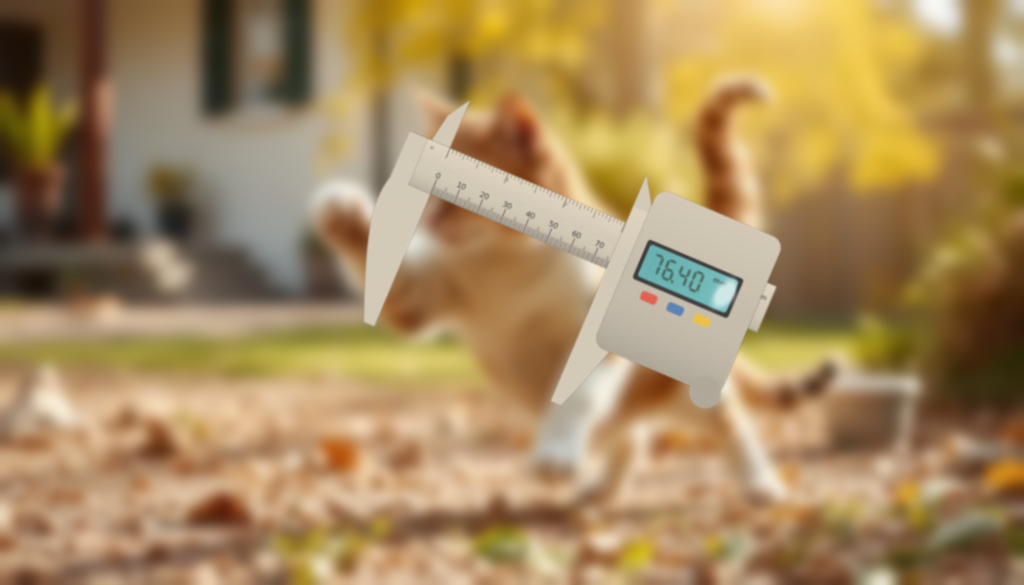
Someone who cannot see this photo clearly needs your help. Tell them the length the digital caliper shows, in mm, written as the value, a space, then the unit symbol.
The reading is 76.40 mm
